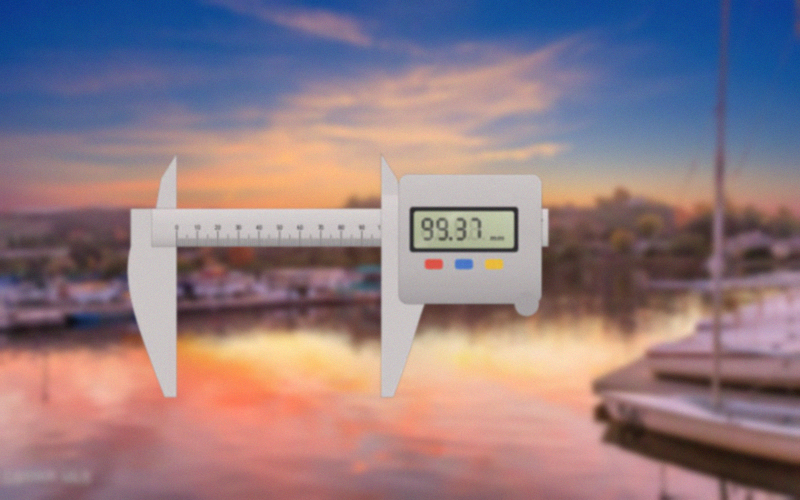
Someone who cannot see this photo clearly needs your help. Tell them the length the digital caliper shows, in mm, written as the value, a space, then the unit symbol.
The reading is 99.37 mm
